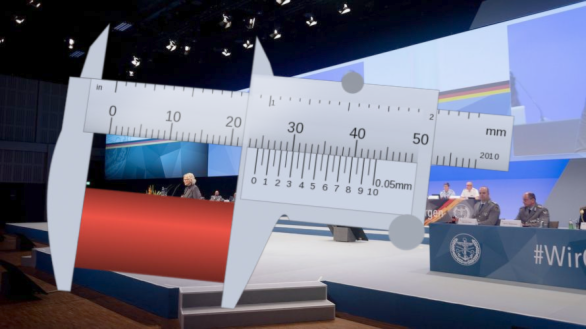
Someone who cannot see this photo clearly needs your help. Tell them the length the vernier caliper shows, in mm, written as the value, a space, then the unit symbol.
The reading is 24.4 mm
